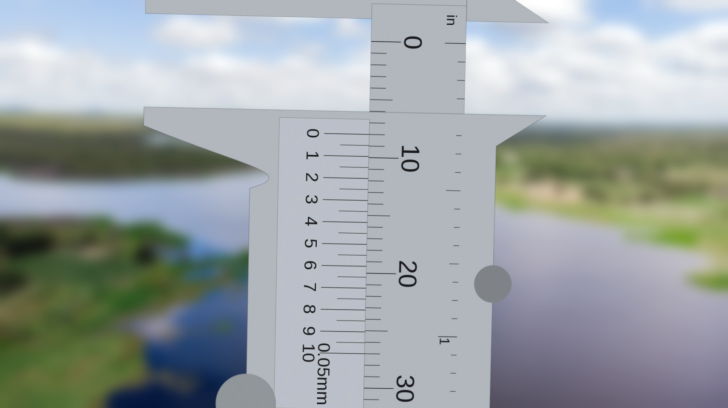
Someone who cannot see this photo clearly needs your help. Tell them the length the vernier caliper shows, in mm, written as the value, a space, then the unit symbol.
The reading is 8.0 mm
